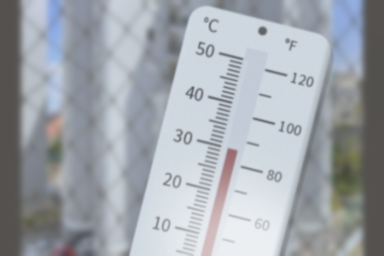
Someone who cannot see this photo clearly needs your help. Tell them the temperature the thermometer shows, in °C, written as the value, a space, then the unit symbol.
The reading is 30 °C
